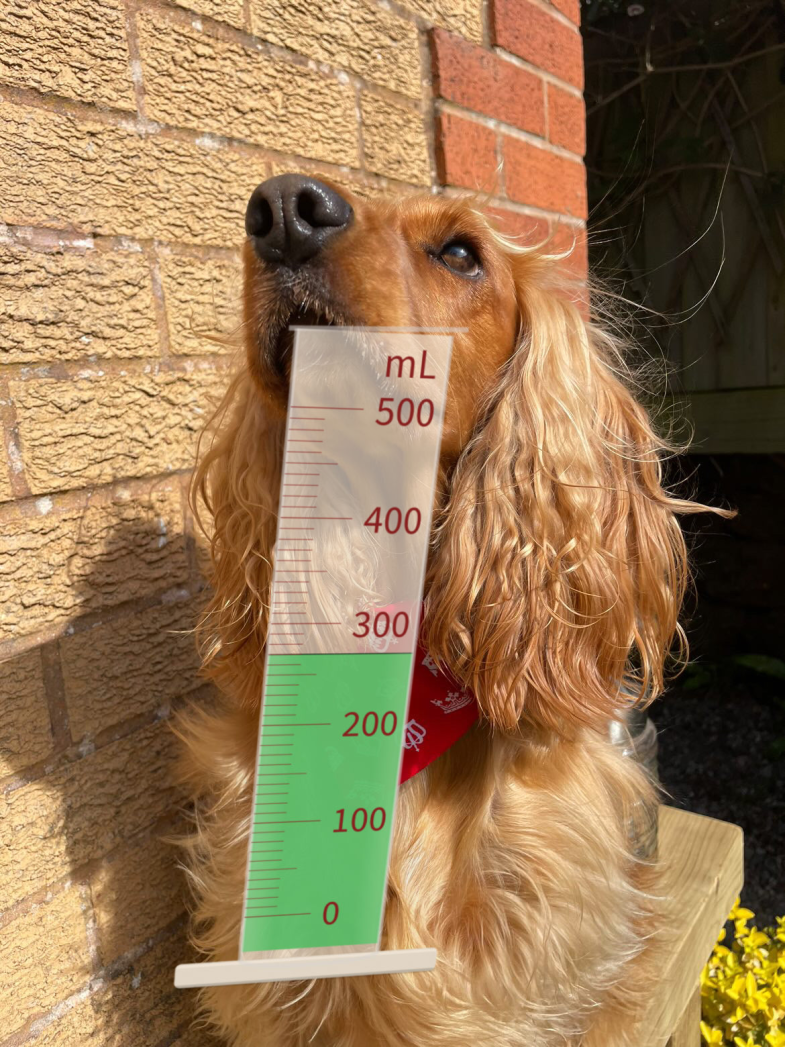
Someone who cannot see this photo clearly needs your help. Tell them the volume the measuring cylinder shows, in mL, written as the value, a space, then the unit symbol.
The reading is 270 mL
